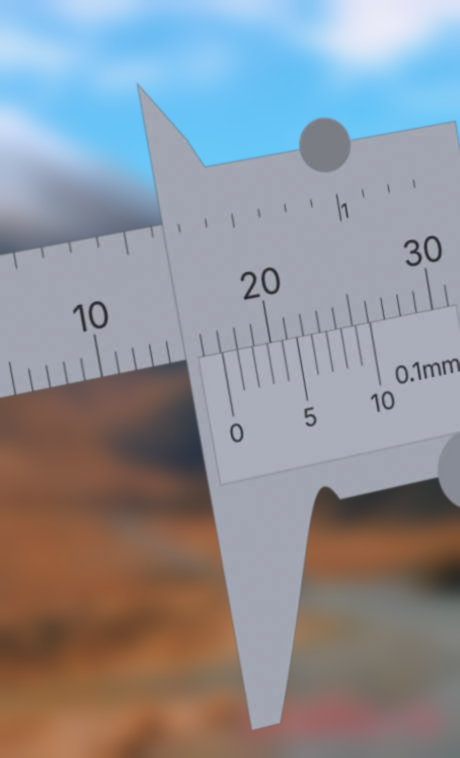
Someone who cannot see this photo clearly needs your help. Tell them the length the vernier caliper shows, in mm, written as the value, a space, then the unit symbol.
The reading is 17.1 mm
